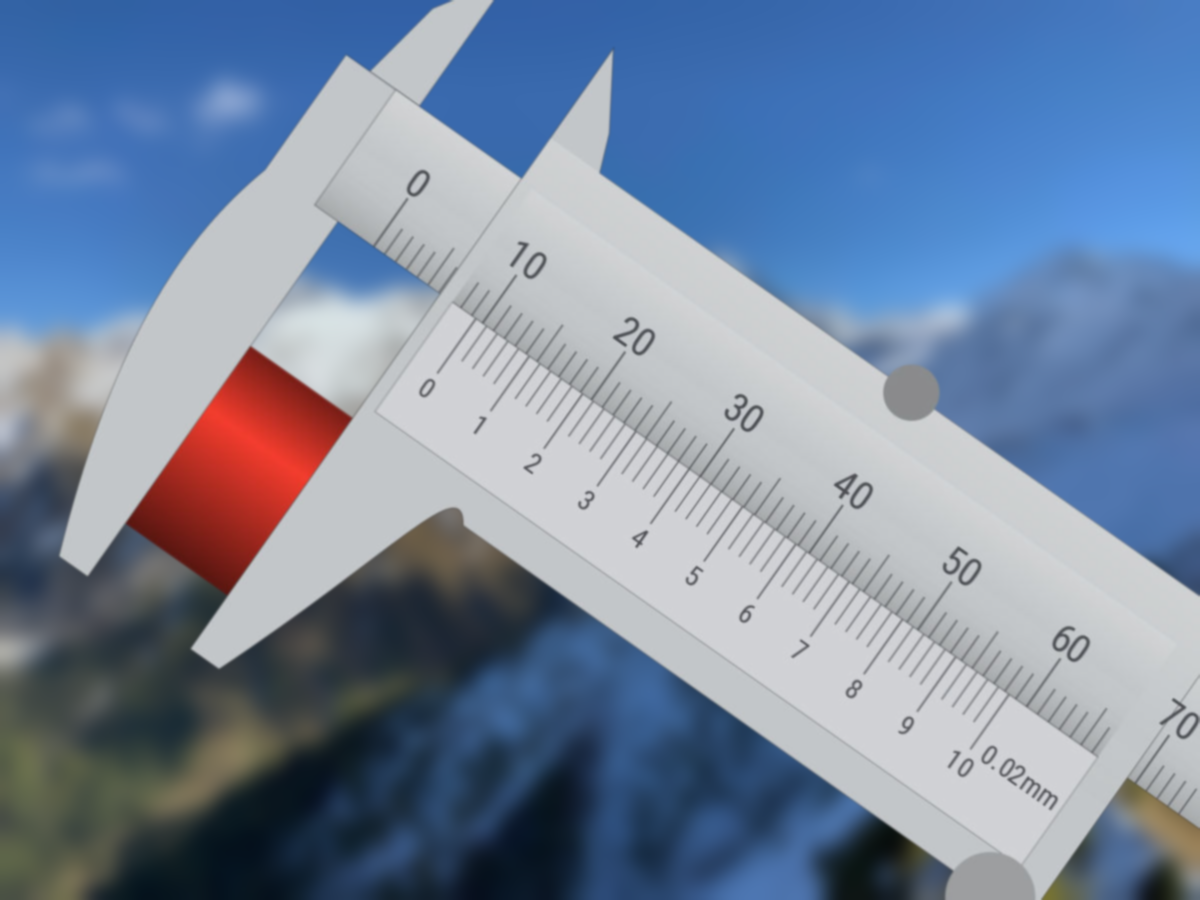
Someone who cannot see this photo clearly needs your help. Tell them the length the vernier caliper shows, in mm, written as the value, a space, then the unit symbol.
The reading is 9.4 mm
